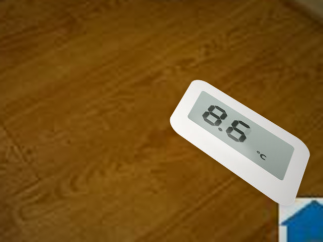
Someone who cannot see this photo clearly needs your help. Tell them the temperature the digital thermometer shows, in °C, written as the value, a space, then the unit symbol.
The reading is 8.6 °C
